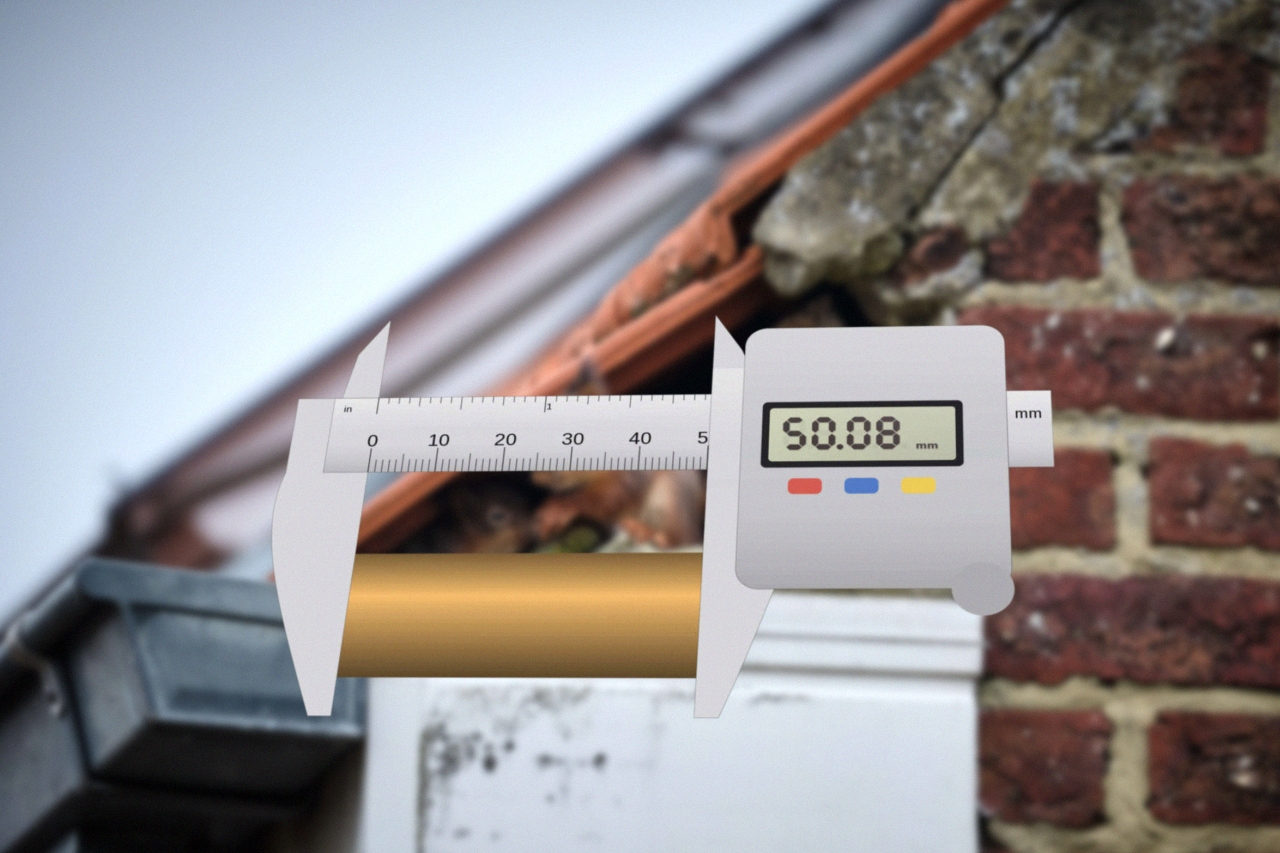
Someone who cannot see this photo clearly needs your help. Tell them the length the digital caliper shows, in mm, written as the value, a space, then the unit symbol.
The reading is 50.08 mm
